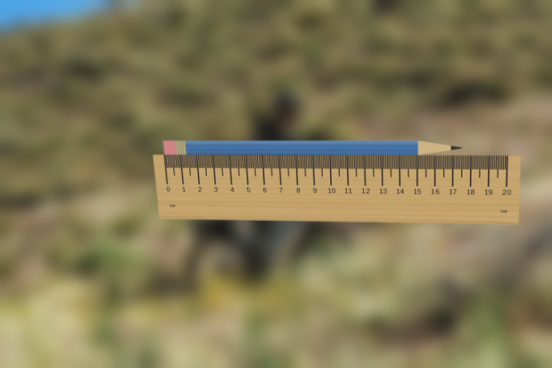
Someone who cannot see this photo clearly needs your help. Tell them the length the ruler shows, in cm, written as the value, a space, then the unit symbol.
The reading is 17.5 cm
